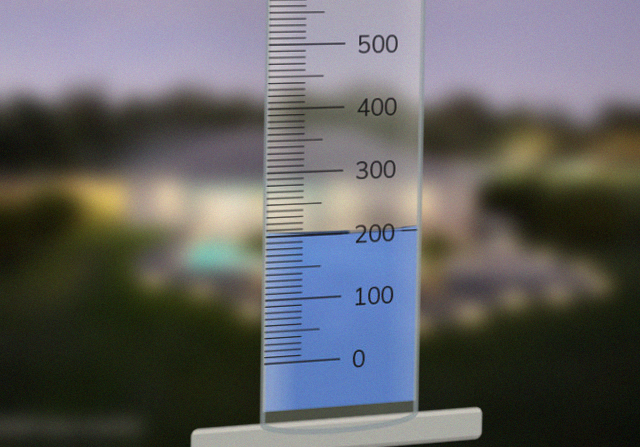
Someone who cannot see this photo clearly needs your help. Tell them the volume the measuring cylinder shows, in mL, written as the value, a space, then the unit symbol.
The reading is 200 mL
